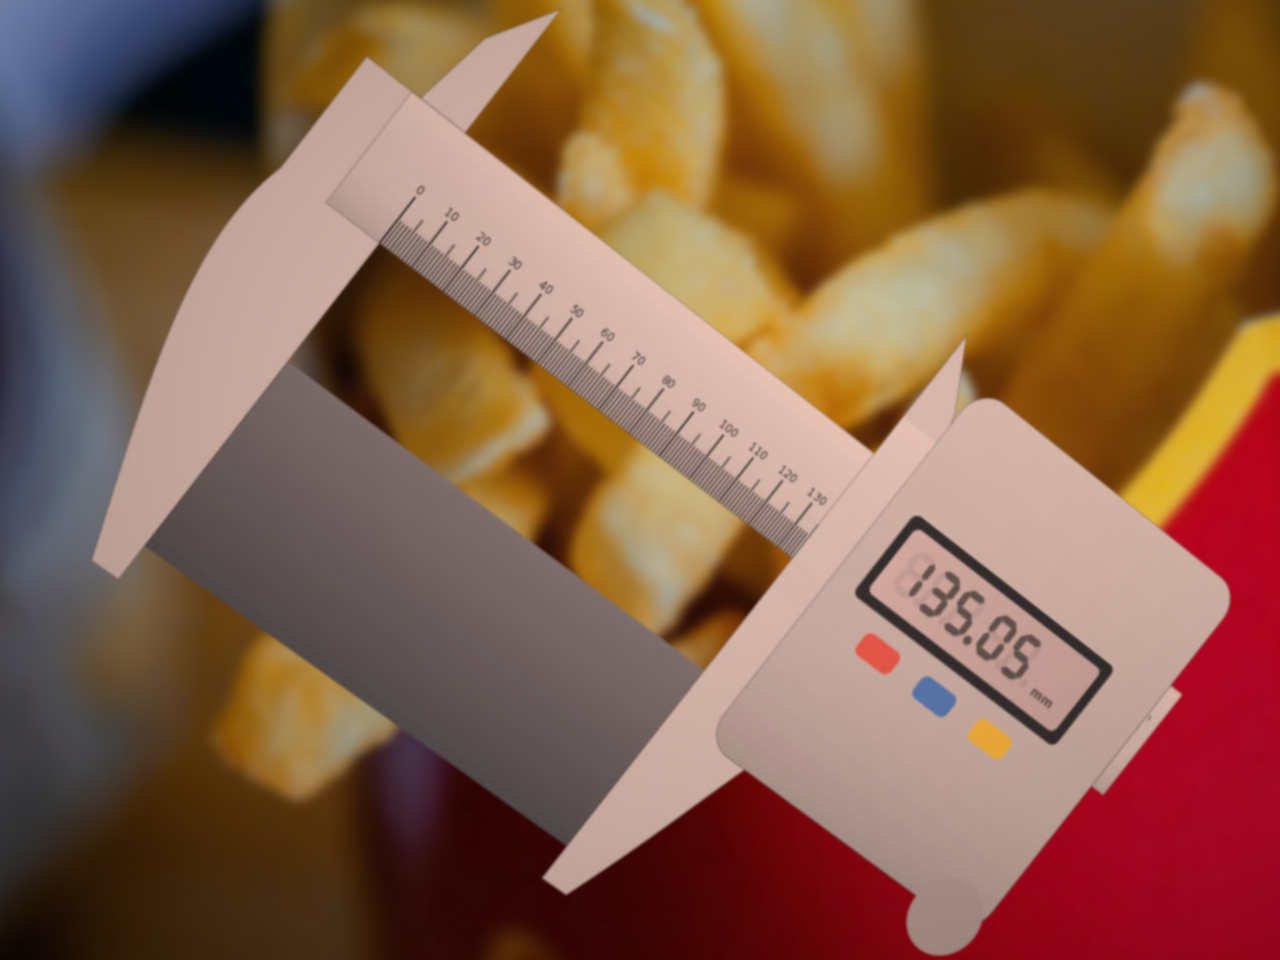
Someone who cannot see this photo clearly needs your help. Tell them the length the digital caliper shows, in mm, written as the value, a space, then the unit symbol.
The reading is 135.05 mm
